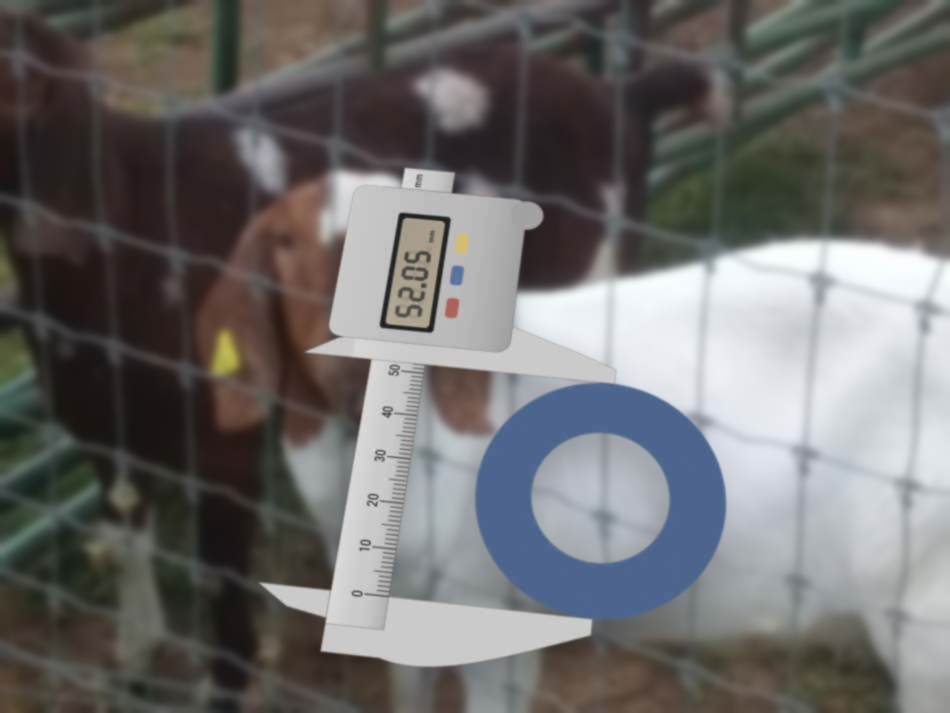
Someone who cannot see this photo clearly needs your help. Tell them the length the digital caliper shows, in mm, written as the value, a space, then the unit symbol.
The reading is 52.05 mm
